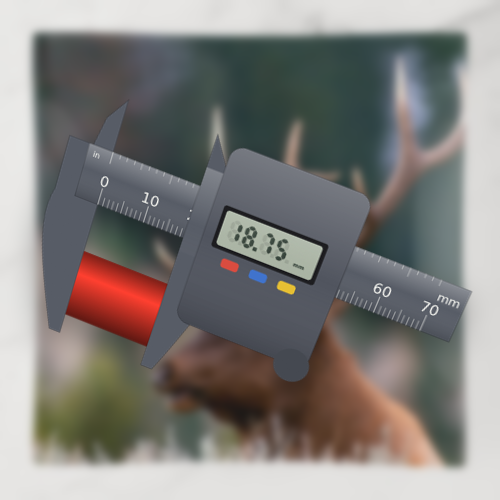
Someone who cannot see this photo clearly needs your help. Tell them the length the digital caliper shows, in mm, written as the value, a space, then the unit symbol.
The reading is 18.75 mm
